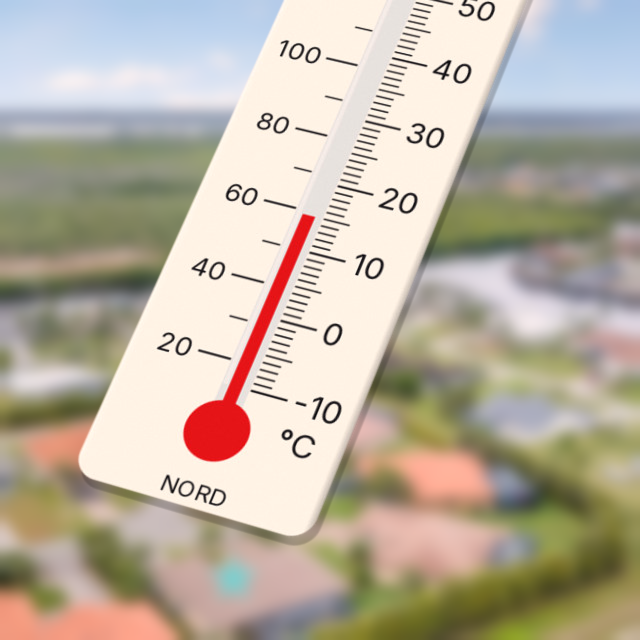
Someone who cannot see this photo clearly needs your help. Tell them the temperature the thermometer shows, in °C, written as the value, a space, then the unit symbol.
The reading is 15 °C
